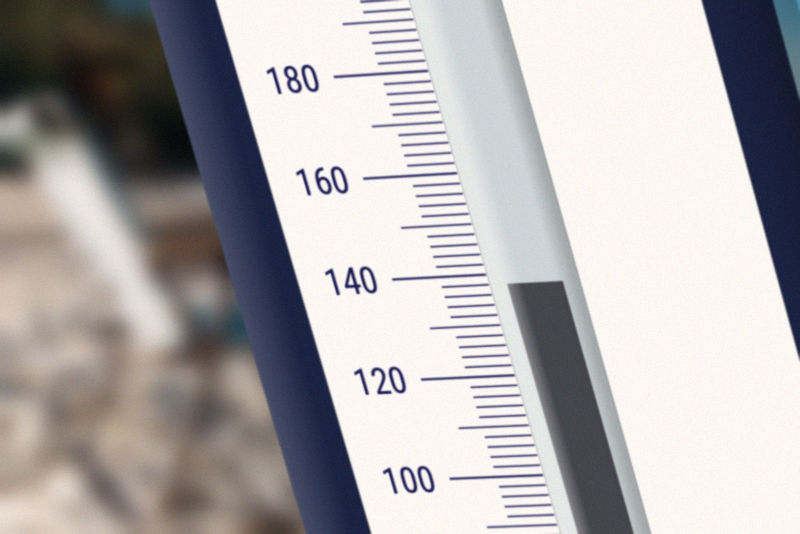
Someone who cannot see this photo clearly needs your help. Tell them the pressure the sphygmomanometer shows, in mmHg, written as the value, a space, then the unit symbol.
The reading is 138 mmHg
